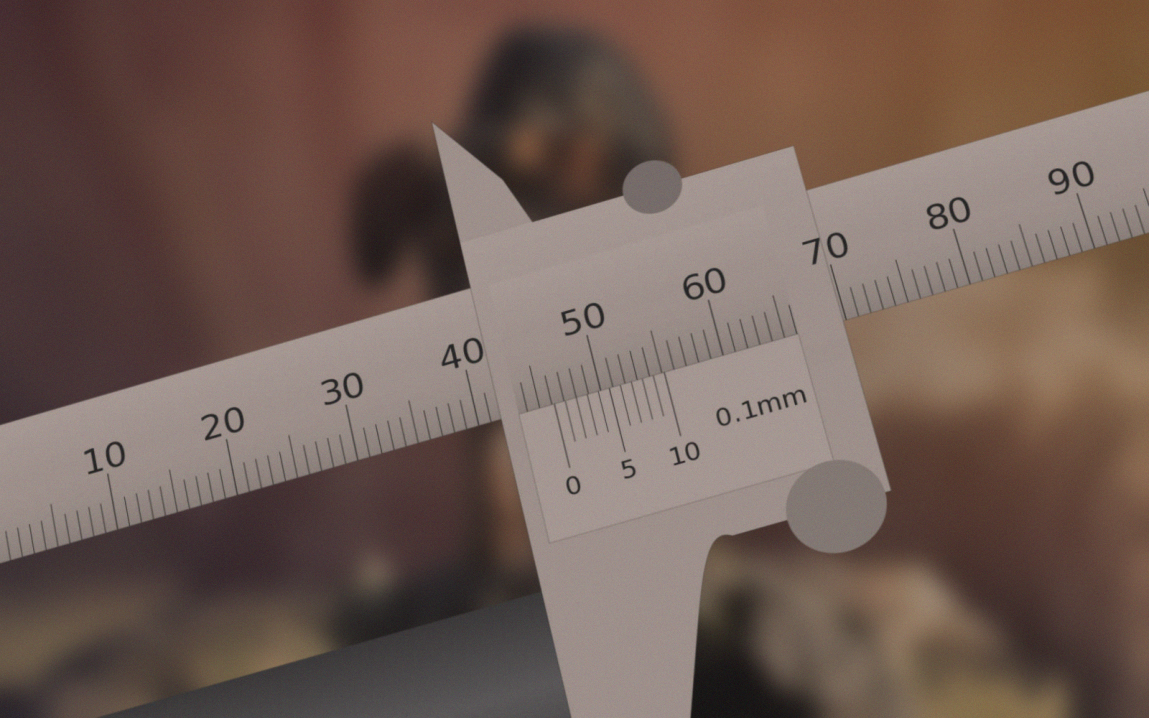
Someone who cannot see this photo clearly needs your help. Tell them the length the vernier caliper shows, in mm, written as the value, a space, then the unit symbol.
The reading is 46.2 mm
